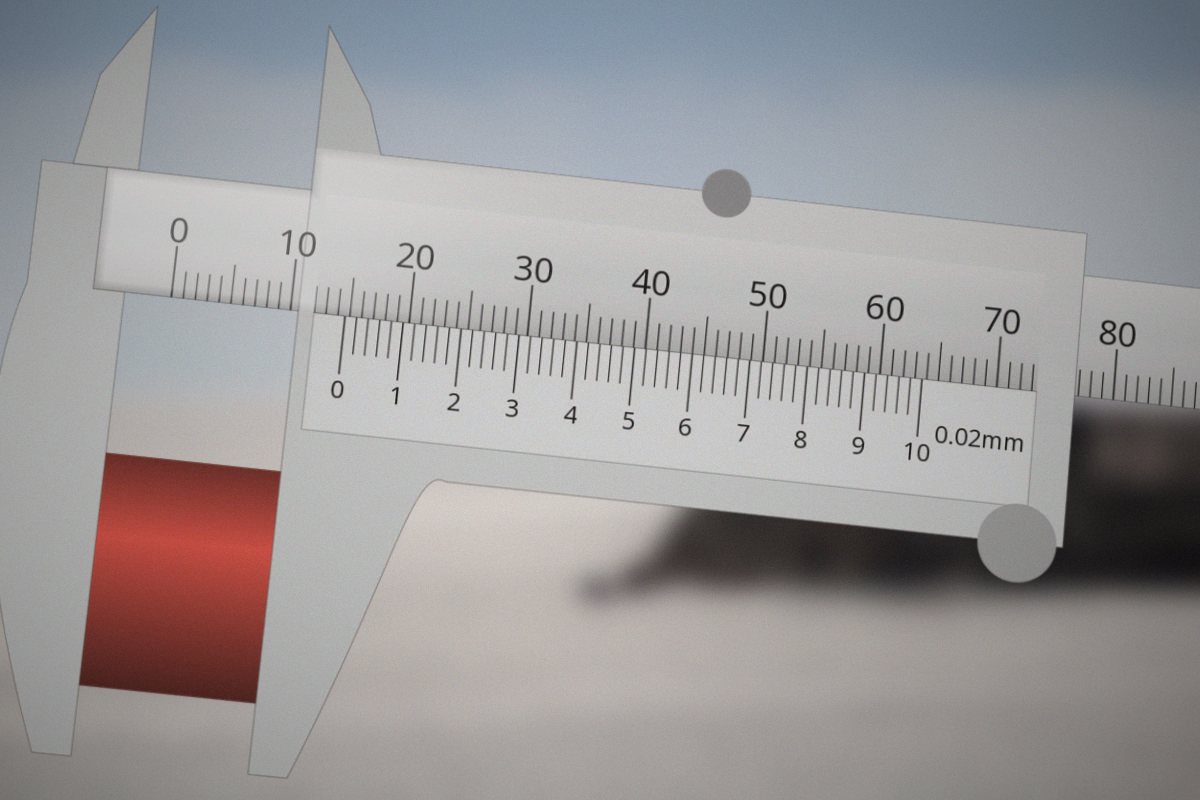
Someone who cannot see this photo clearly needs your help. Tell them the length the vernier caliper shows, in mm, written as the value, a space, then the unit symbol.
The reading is 14.6 mm
